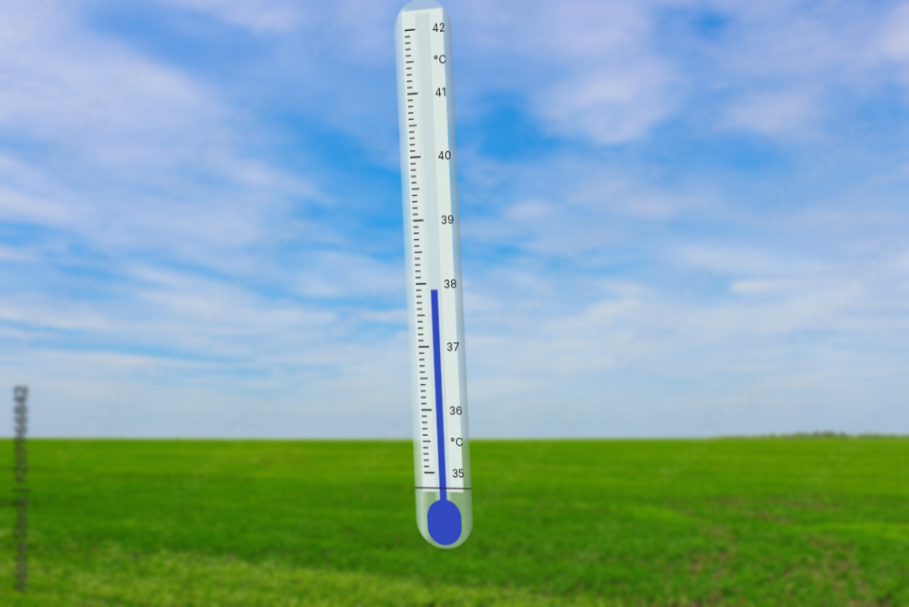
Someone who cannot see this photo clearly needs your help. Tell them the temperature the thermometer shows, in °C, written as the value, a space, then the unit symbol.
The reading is 37.9 °C
